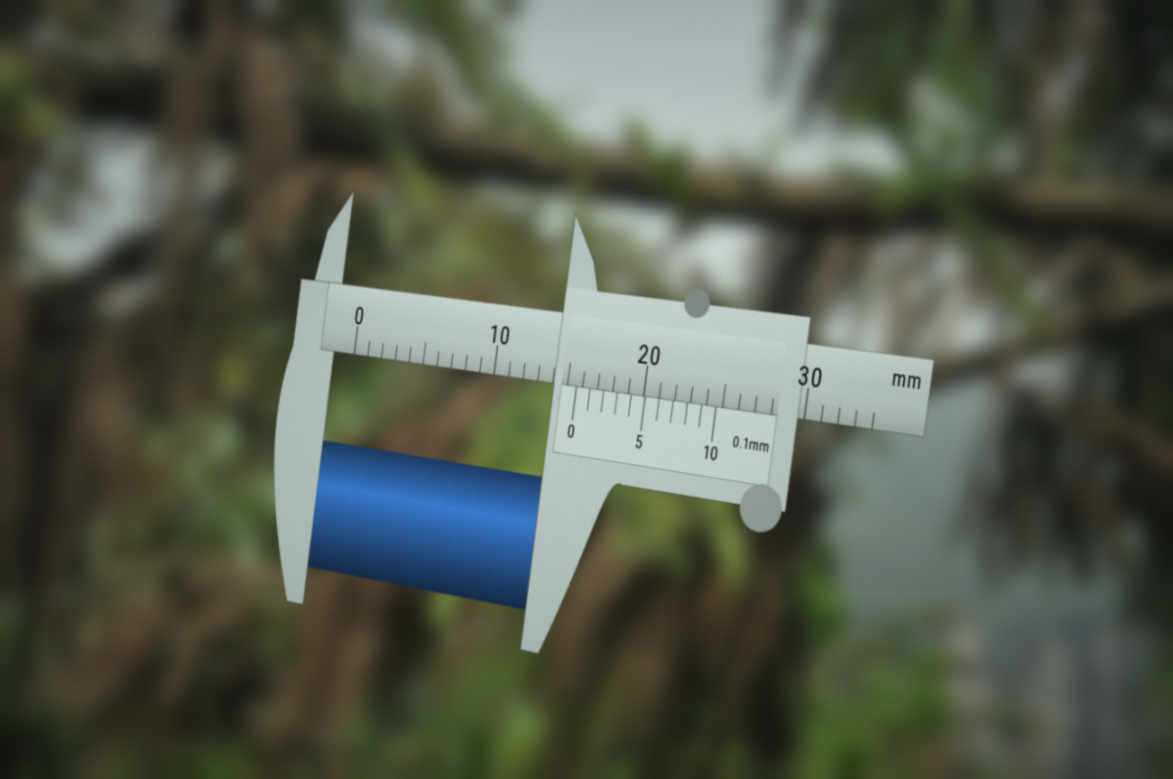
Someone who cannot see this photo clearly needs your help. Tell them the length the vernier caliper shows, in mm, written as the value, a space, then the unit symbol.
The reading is 15.6 mm
